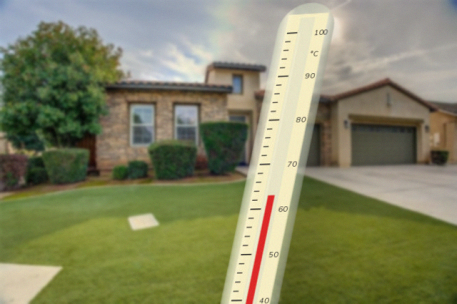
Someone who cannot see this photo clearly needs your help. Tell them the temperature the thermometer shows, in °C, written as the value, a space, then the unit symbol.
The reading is 63 °C
